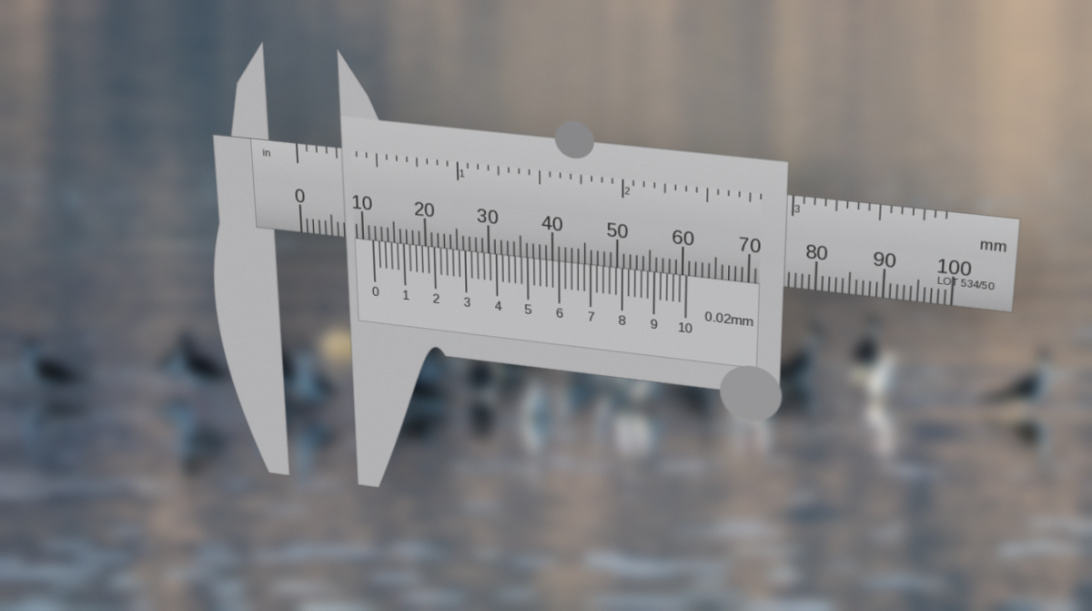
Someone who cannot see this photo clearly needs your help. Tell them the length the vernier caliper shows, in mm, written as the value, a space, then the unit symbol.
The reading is 11.6 mm
